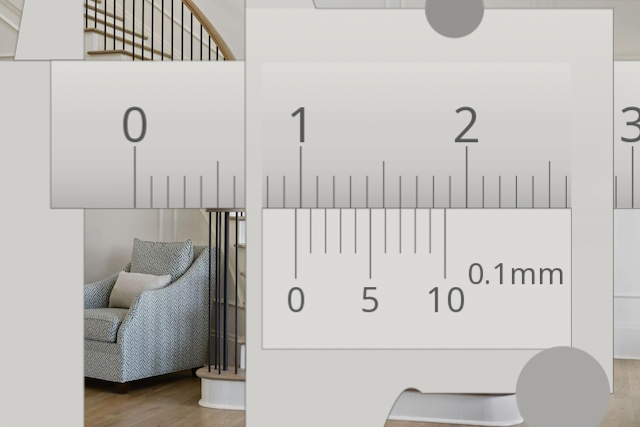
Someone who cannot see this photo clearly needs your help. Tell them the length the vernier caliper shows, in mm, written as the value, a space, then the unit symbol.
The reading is 9.7 mm
